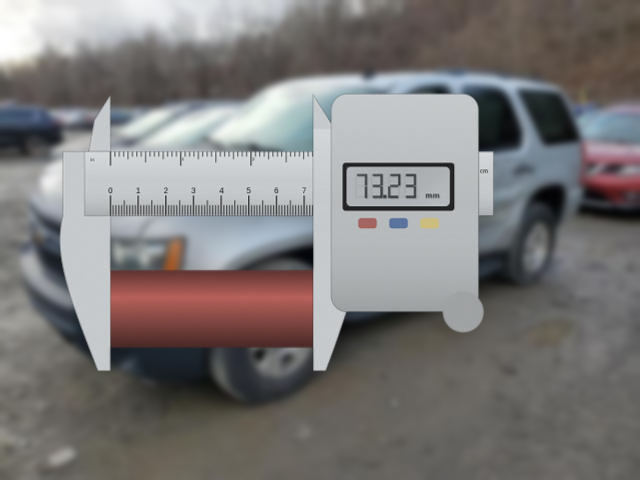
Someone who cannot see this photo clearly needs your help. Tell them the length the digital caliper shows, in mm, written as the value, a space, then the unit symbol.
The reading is 73.23 mm
